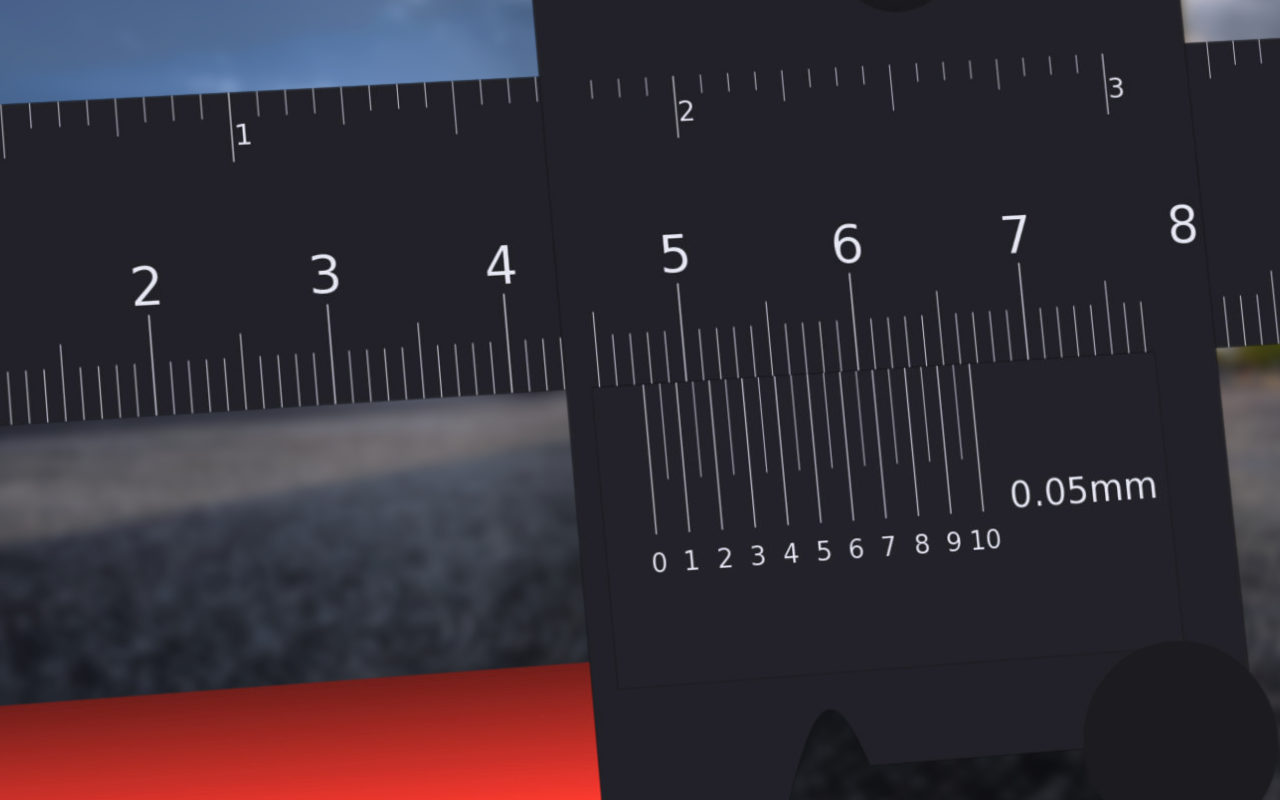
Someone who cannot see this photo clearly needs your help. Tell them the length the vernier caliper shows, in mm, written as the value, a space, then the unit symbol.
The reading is 47.5 mm
